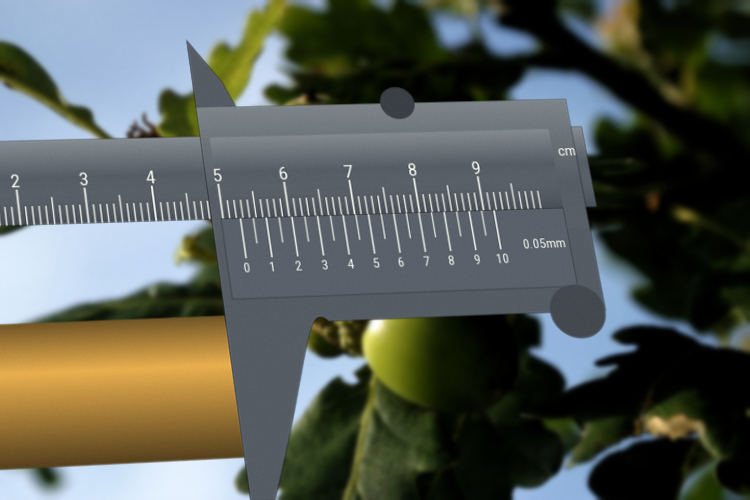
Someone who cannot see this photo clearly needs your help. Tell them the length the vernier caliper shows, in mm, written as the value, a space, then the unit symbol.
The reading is 52.6 mm
